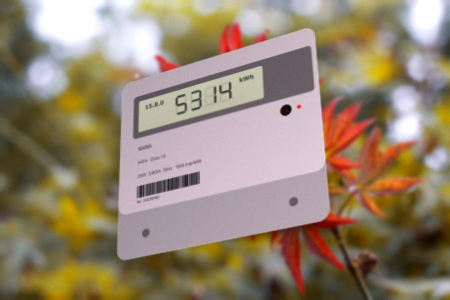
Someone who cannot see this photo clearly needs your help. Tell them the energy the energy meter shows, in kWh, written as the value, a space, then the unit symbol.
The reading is 5314 kWh
